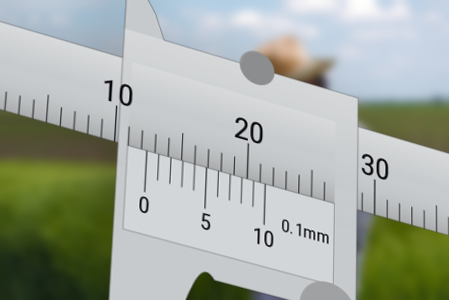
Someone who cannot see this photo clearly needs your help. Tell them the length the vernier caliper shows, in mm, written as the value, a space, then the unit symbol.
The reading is 12.4 mm
